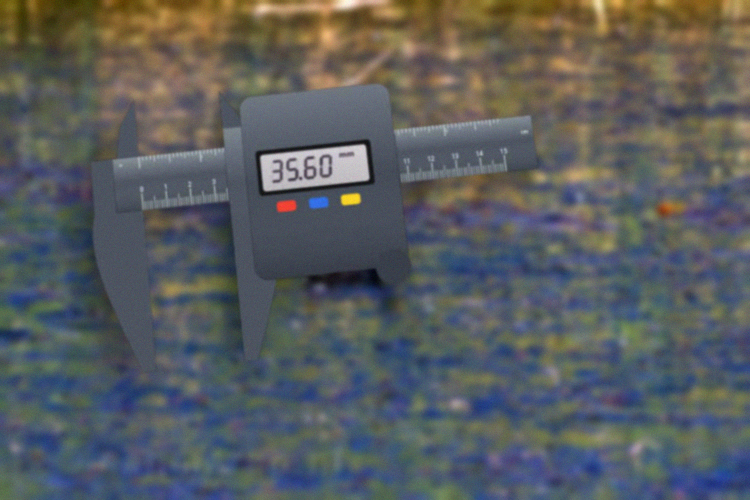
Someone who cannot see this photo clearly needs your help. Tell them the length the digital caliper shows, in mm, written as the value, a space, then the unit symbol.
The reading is 35.60 mm
